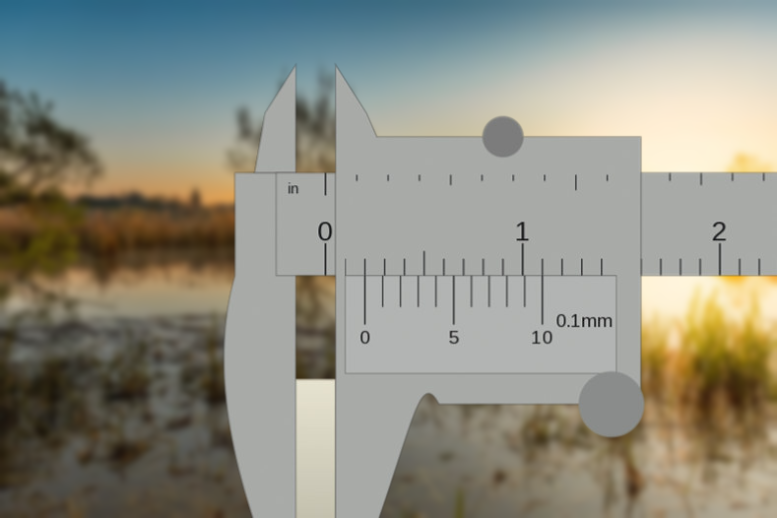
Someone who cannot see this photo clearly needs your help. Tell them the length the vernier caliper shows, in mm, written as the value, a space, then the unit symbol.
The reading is 2.0 mm
